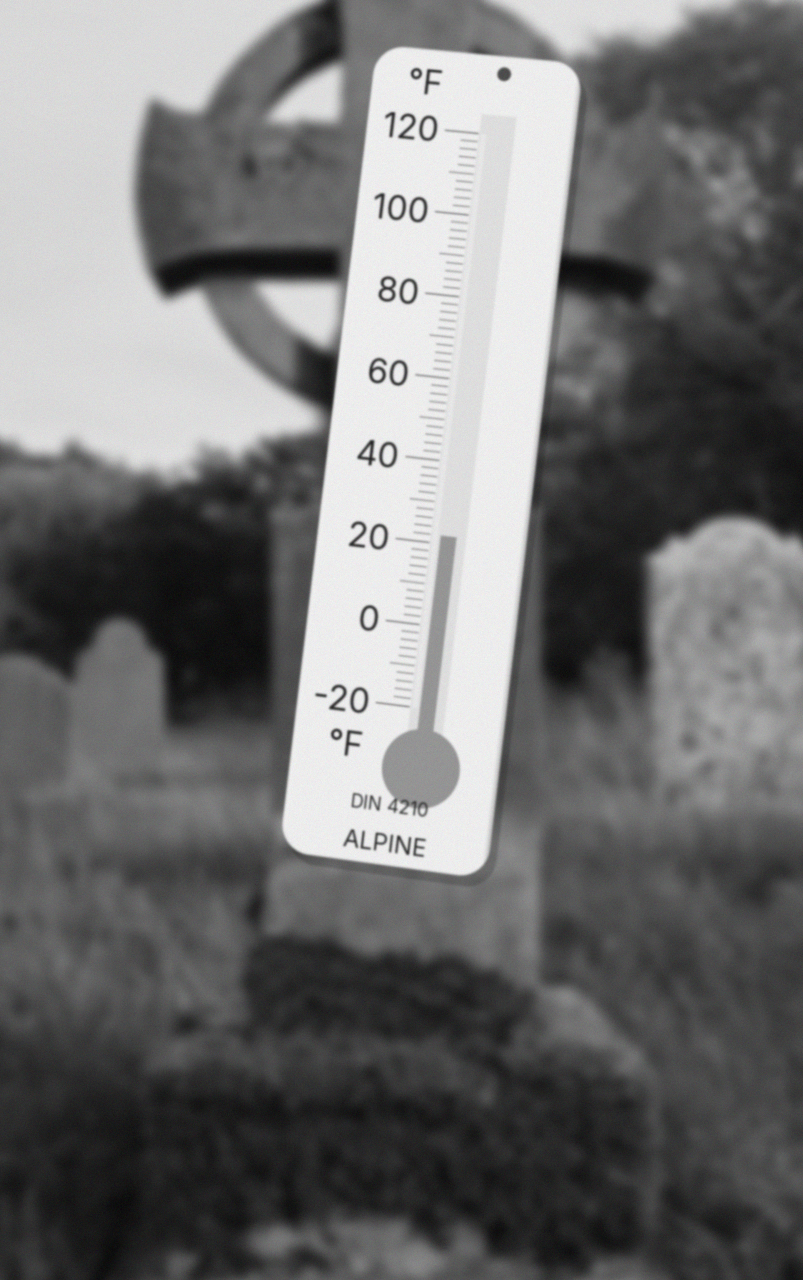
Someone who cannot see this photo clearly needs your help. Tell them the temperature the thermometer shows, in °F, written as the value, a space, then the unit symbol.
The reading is 22 °F
